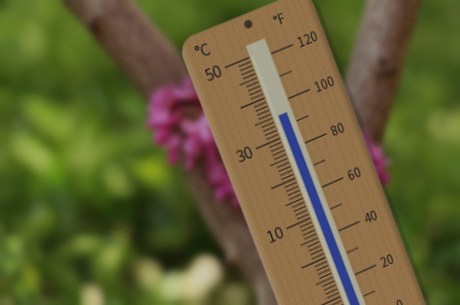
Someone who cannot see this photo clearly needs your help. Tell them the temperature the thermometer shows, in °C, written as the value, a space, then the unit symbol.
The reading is 35 °C
